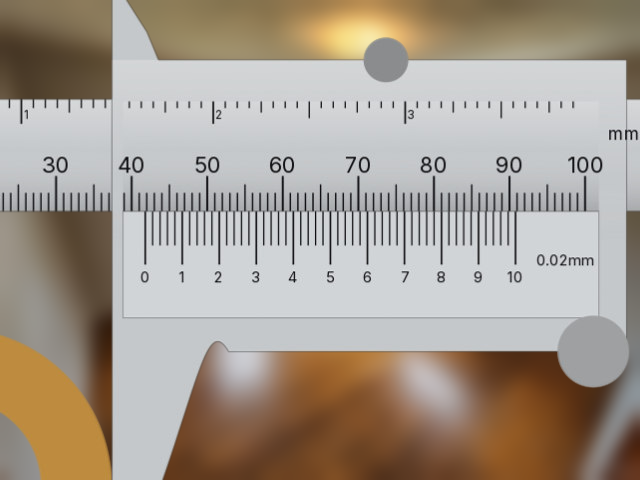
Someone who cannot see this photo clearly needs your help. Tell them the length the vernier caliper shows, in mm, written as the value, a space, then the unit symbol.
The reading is 41.8 mm
